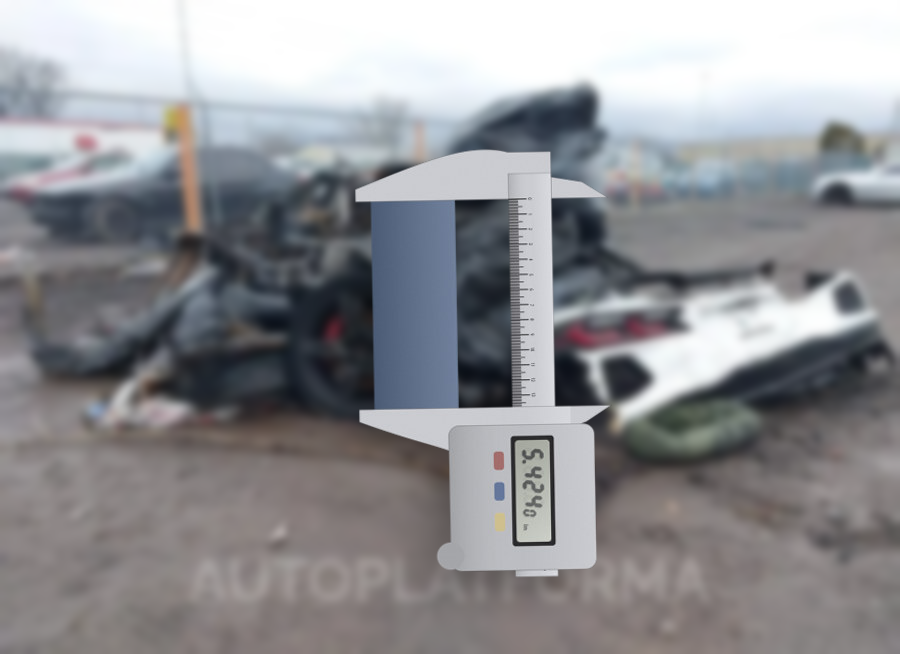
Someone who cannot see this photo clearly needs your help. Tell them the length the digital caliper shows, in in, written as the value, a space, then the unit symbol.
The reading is 5.4240 in
